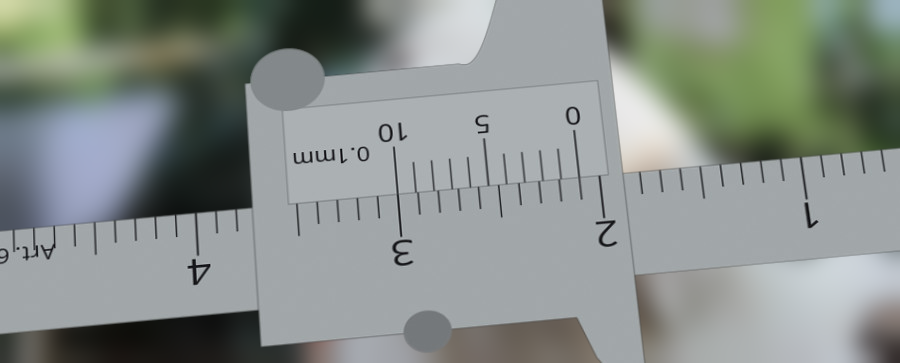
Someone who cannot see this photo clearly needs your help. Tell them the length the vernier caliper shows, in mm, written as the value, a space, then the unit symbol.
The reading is 21.0 mm
